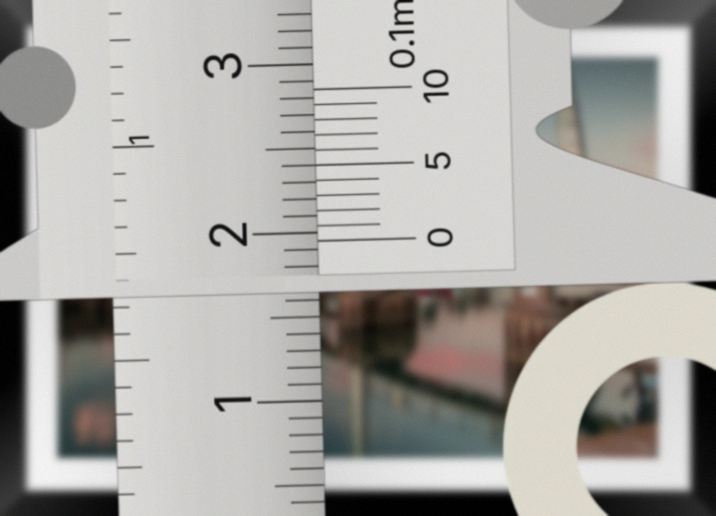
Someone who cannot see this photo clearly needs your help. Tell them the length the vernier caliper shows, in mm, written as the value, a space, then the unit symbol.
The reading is 19.5 mm
